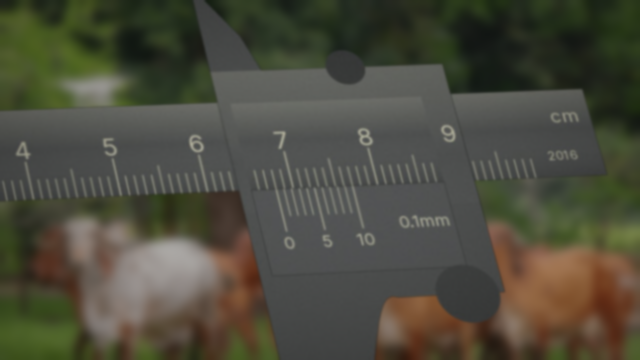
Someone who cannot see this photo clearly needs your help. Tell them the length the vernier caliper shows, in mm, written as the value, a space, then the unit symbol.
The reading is 68.0 mm
